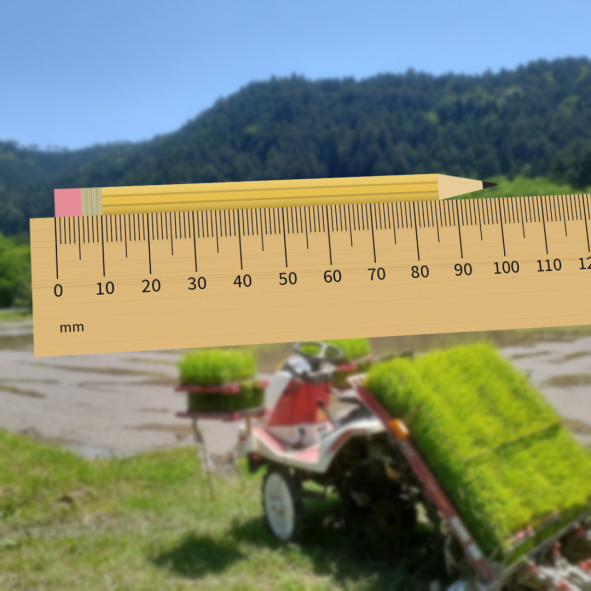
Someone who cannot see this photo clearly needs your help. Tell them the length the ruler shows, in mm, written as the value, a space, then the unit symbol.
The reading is 100 mm
